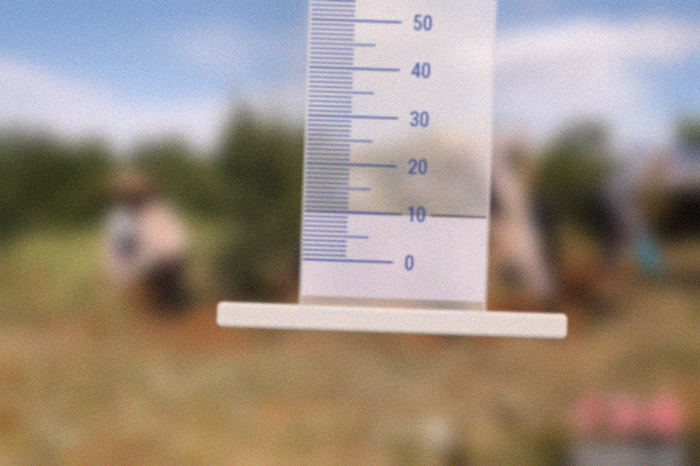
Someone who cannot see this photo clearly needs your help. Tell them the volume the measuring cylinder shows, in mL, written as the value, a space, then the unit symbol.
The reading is 10 mL
